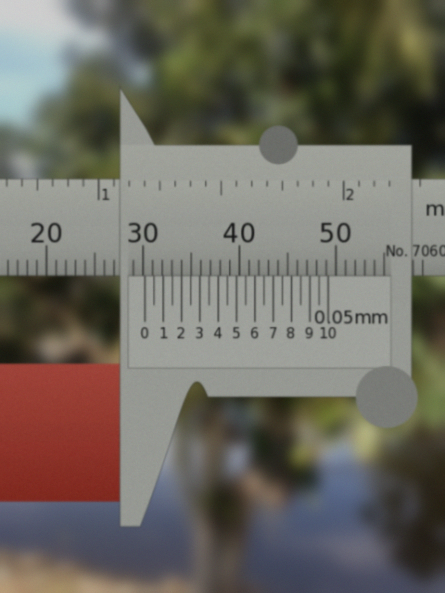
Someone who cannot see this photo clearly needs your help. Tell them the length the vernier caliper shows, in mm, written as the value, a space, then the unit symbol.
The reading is 30.2 mm
